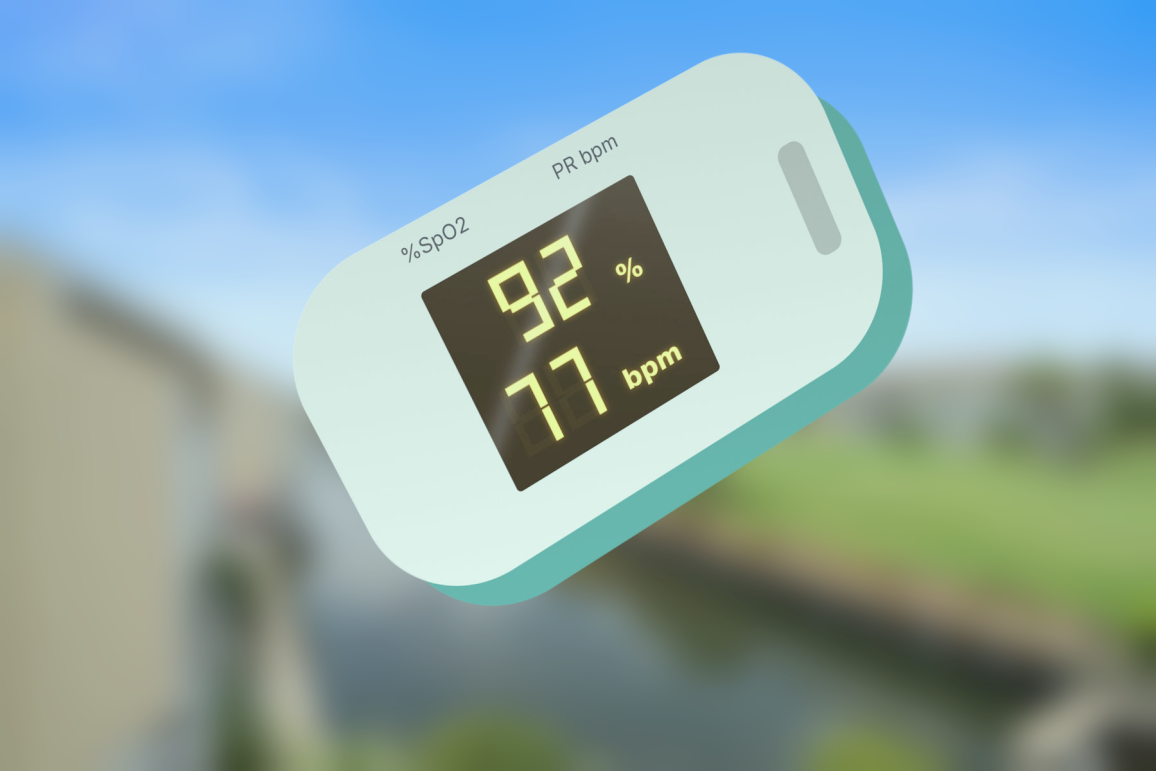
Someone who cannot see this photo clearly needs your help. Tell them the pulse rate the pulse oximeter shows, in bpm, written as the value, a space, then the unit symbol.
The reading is 77 bpm
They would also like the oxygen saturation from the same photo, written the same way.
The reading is 92 %
